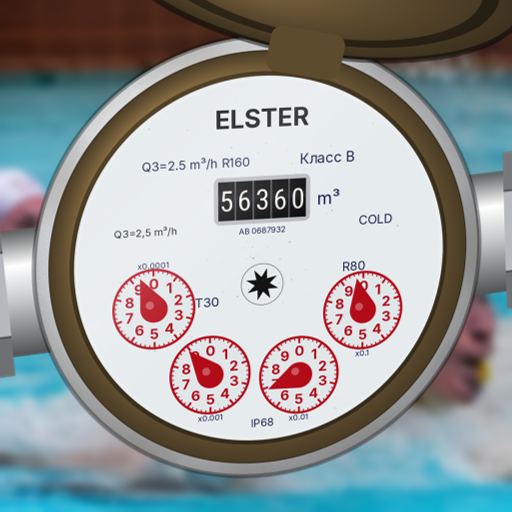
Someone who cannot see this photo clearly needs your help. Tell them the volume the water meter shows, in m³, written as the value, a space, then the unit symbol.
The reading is 56359.9689 m³
